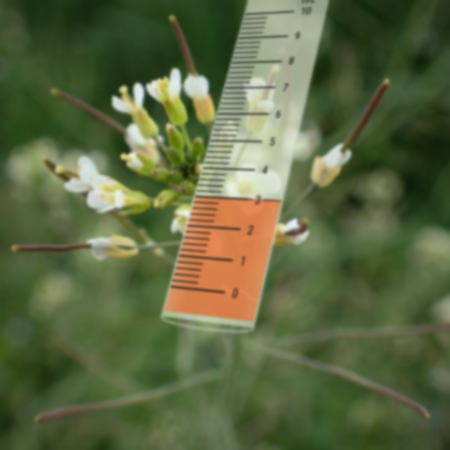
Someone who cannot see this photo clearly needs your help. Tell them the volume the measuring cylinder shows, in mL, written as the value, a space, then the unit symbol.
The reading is 3 mL
